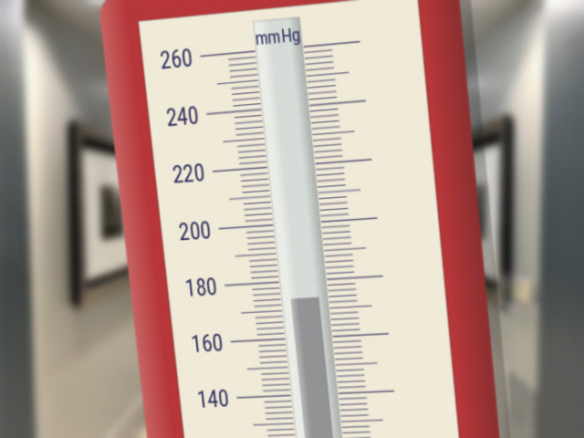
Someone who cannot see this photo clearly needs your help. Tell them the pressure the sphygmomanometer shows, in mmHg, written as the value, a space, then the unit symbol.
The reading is 174 mmHg
